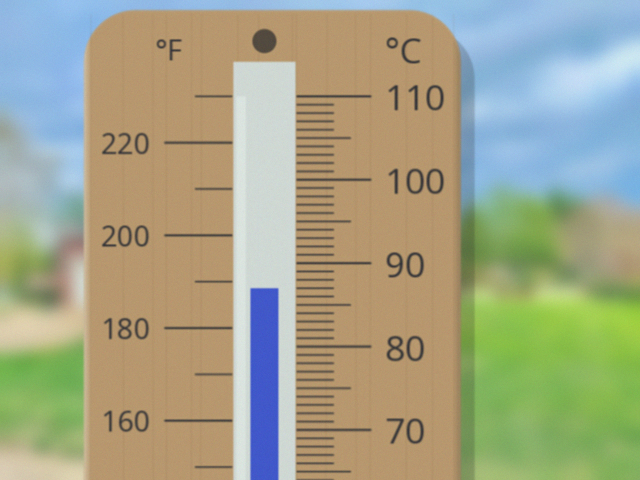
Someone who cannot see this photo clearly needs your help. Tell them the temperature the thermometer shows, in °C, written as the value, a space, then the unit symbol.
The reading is 87 °C
